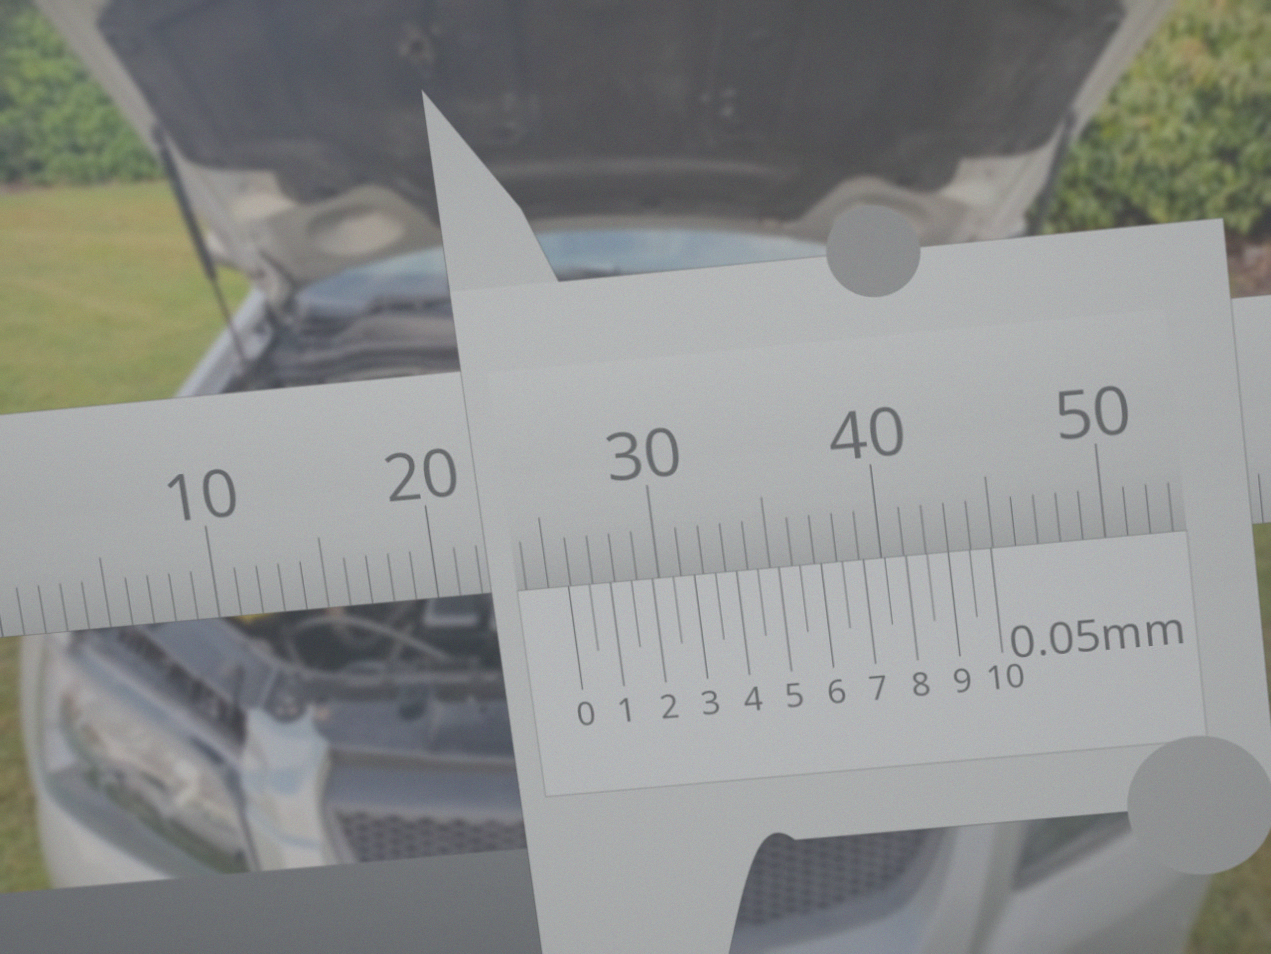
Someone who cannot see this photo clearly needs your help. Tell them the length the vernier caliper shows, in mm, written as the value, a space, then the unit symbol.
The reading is 25.9 mm
